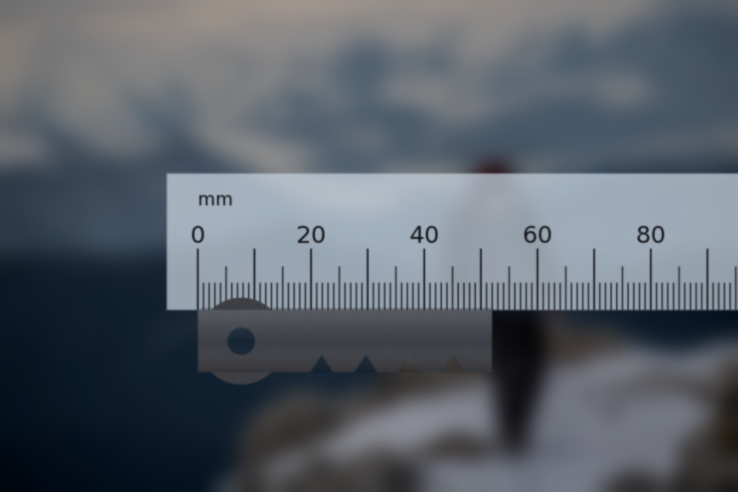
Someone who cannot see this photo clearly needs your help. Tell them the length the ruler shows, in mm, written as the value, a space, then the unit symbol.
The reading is 52 mm
